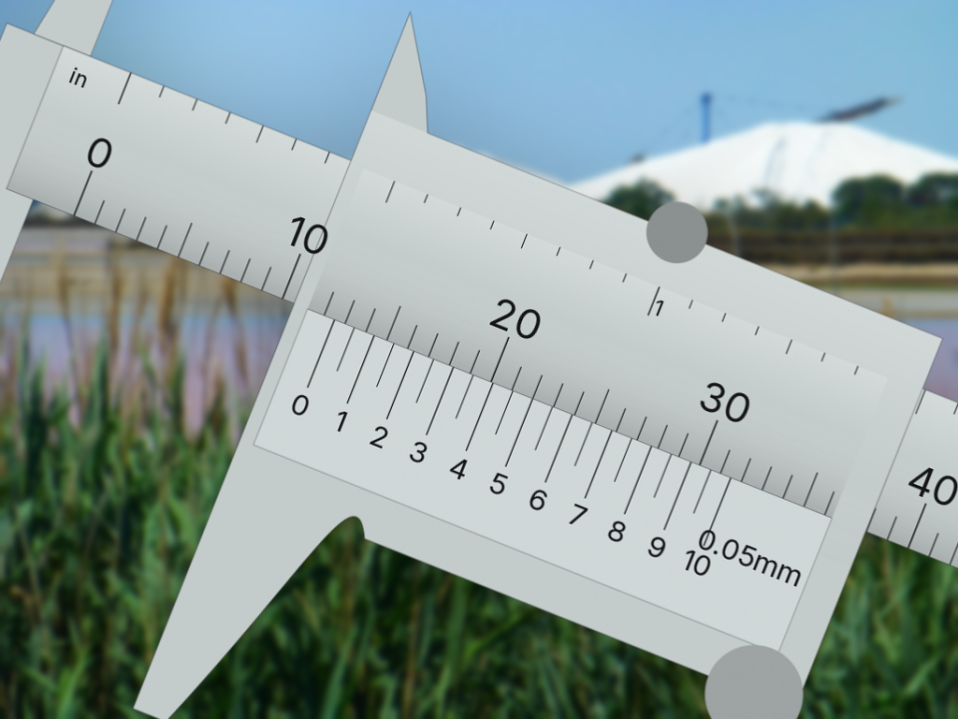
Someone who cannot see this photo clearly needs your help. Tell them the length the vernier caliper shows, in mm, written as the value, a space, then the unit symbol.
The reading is 12.50 mm
